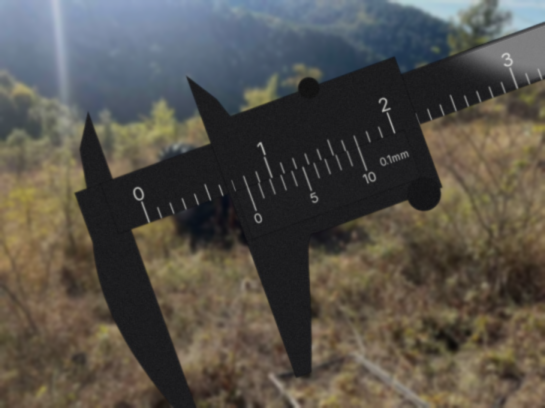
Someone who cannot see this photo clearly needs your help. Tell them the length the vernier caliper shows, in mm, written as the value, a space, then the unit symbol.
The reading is 8.0 mm
